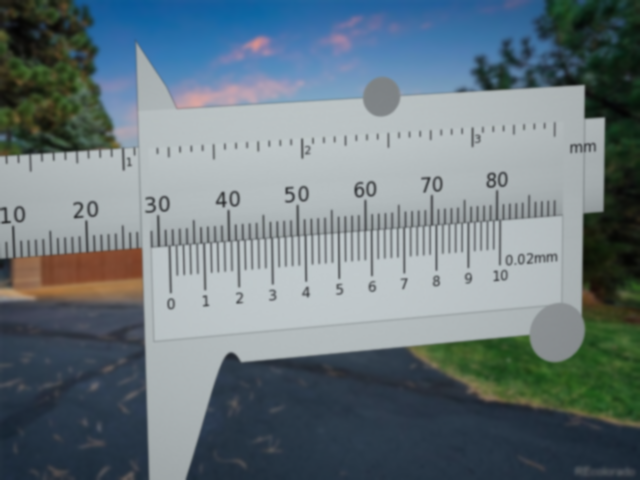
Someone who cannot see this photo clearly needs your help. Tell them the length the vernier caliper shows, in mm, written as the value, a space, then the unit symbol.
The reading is 31.5 mm
